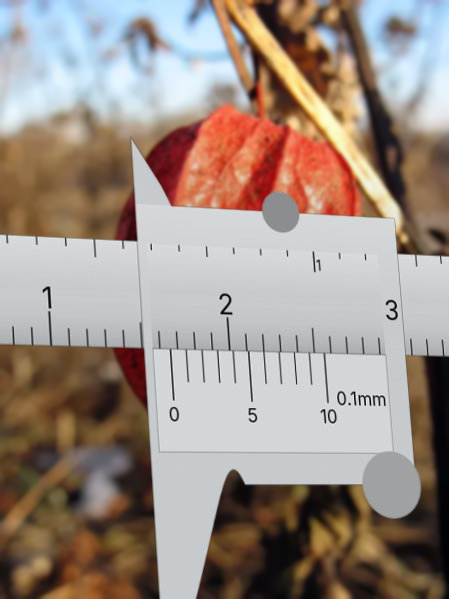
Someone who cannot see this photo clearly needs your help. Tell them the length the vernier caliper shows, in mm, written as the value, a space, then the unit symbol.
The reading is 16.6 mm
